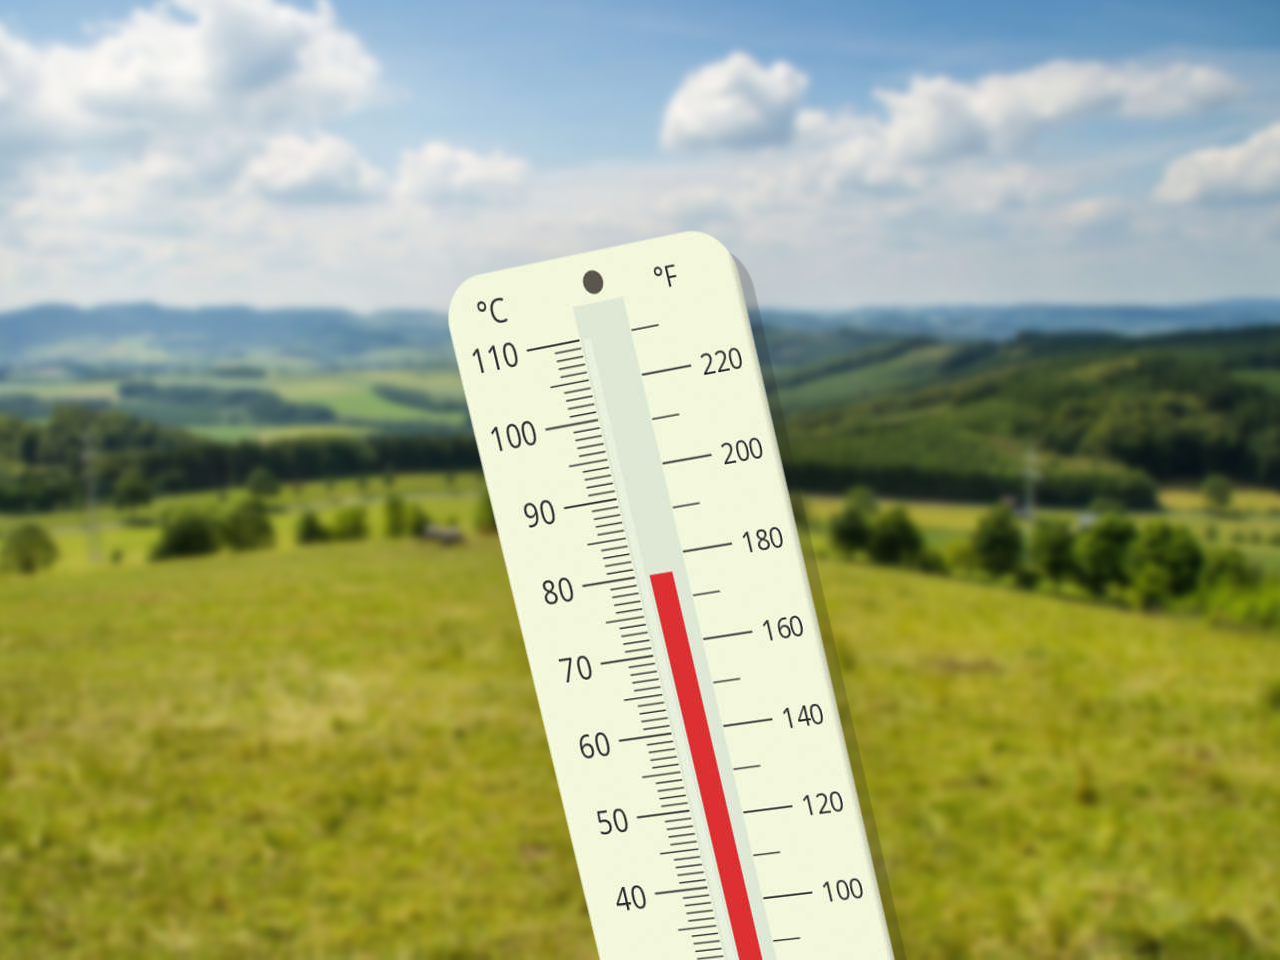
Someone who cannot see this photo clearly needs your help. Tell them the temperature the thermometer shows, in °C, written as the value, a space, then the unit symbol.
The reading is 80 °C
